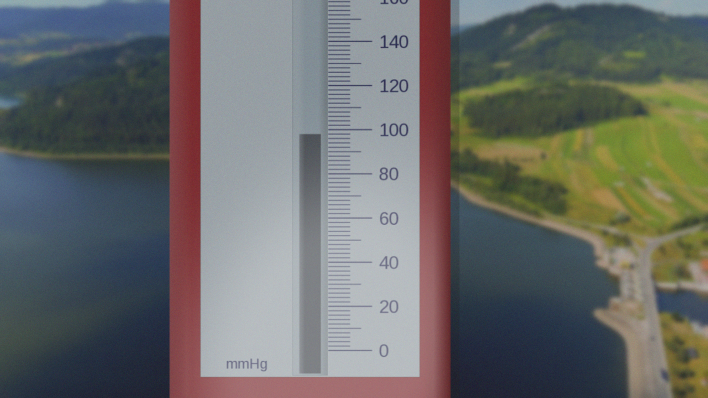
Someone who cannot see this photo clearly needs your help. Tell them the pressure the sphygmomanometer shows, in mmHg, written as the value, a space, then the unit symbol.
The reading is 98 mmHg
